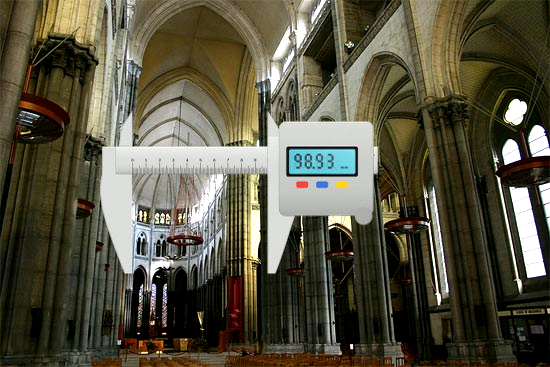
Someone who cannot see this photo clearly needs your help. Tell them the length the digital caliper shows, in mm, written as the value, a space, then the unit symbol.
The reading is 98.93 mm
